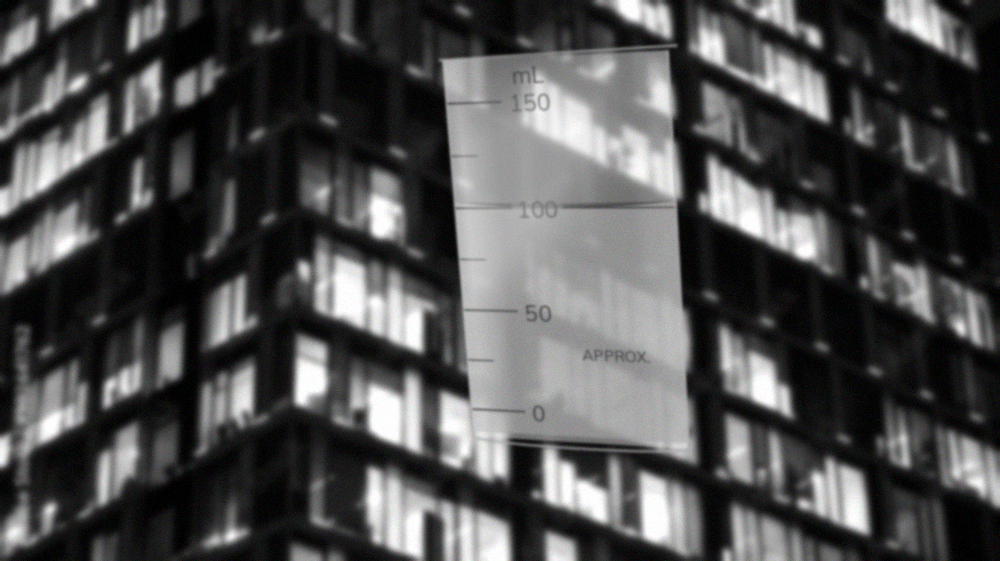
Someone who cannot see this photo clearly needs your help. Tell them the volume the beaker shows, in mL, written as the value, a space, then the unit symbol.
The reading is 100 mL
